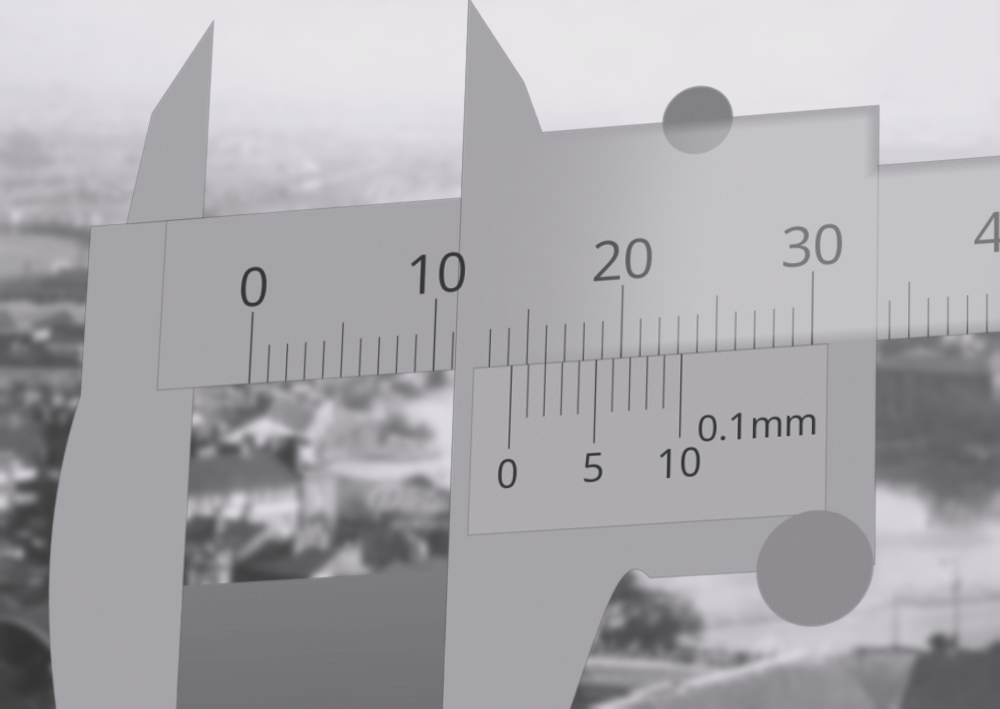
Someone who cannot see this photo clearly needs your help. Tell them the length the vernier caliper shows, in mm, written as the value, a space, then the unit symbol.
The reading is 14.2 mm
